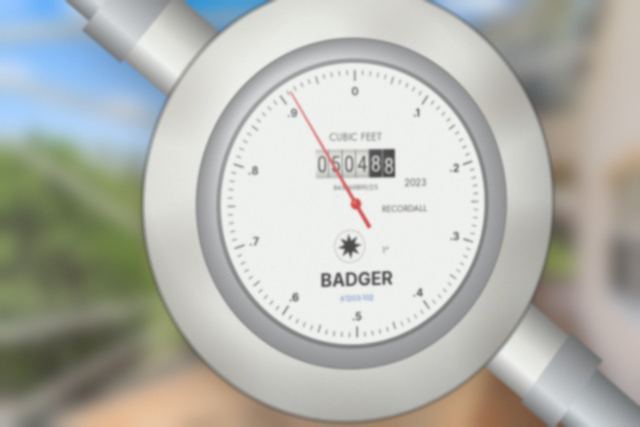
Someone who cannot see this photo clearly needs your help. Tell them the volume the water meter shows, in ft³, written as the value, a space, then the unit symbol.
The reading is 50487.91 ft³
